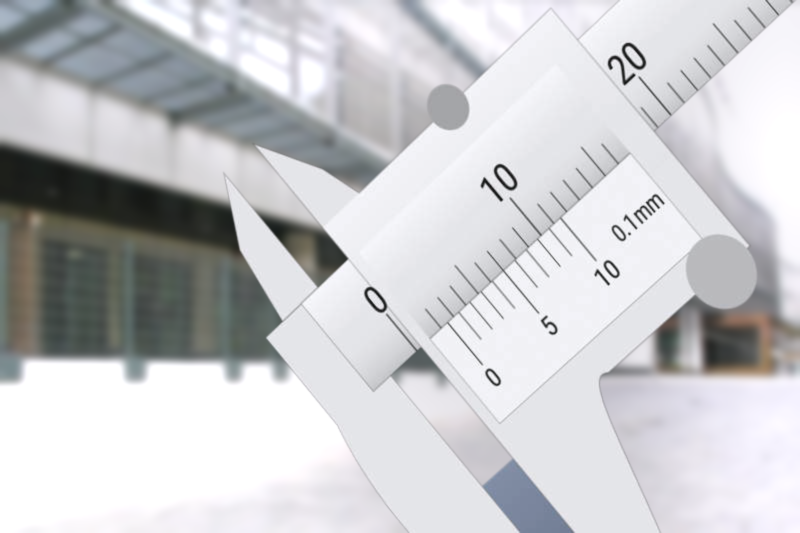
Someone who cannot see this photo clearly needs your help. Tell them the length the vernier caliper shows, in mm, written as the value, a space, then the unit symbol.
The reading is 2.5 mm
